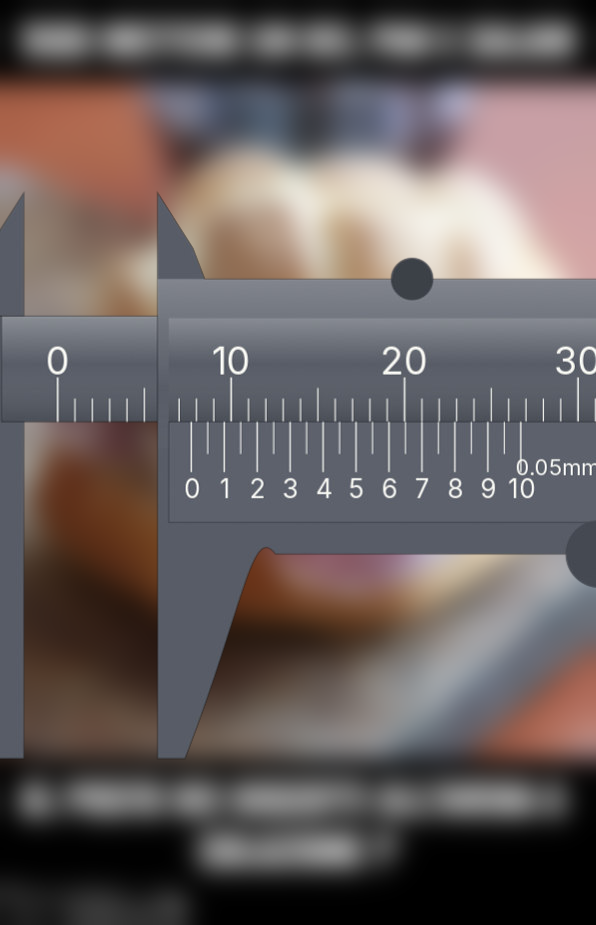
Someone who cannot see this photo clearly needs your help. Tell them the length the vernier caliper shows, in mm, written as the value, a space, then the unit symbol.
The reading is 7.7 mm
